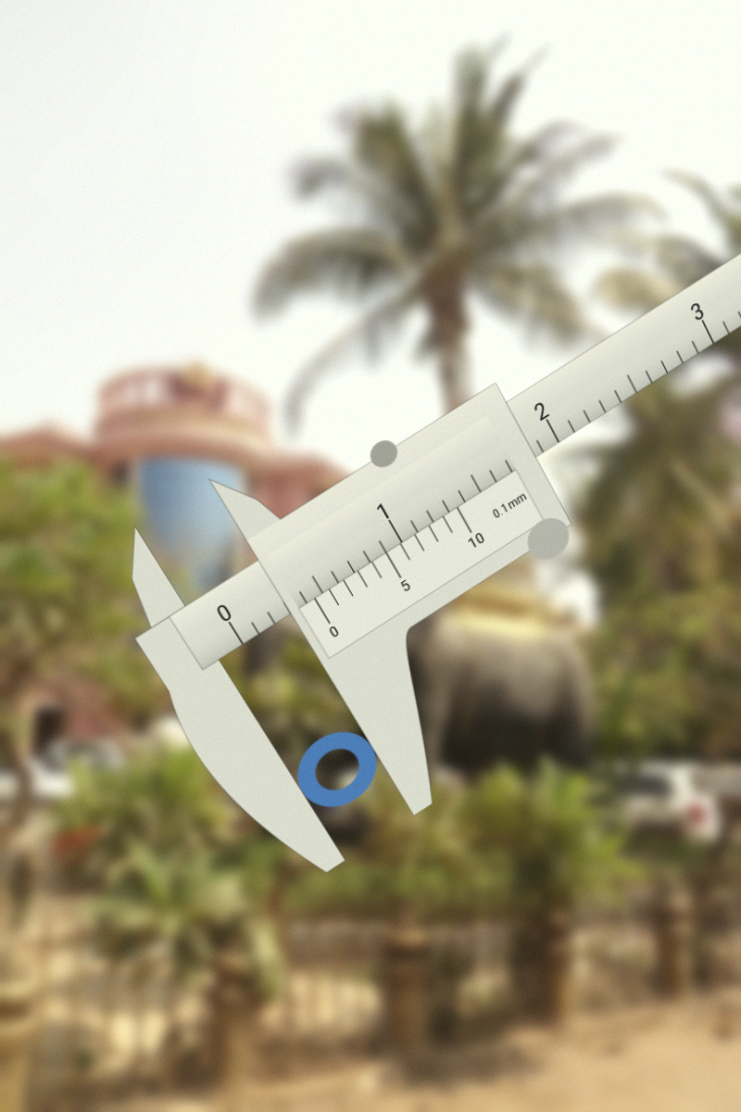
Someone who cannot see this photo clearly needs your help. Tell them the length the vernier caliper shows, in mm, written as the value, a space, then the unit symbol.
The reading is 4.5 mm
